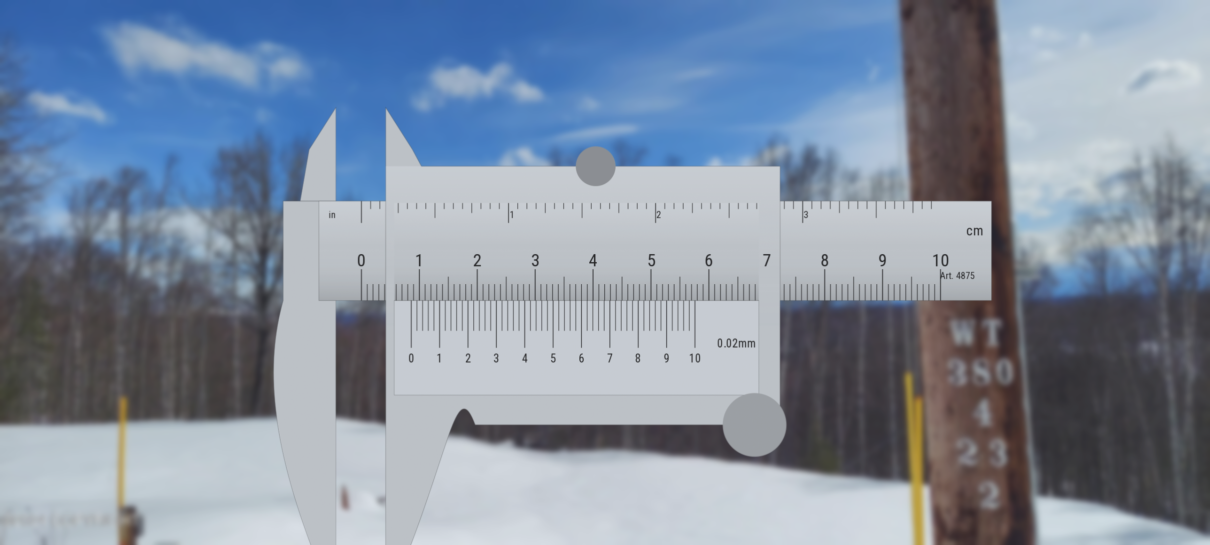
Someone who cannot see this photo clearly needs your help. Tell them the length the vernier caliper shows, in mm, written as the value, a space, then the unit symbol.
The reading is 8.6 mm
